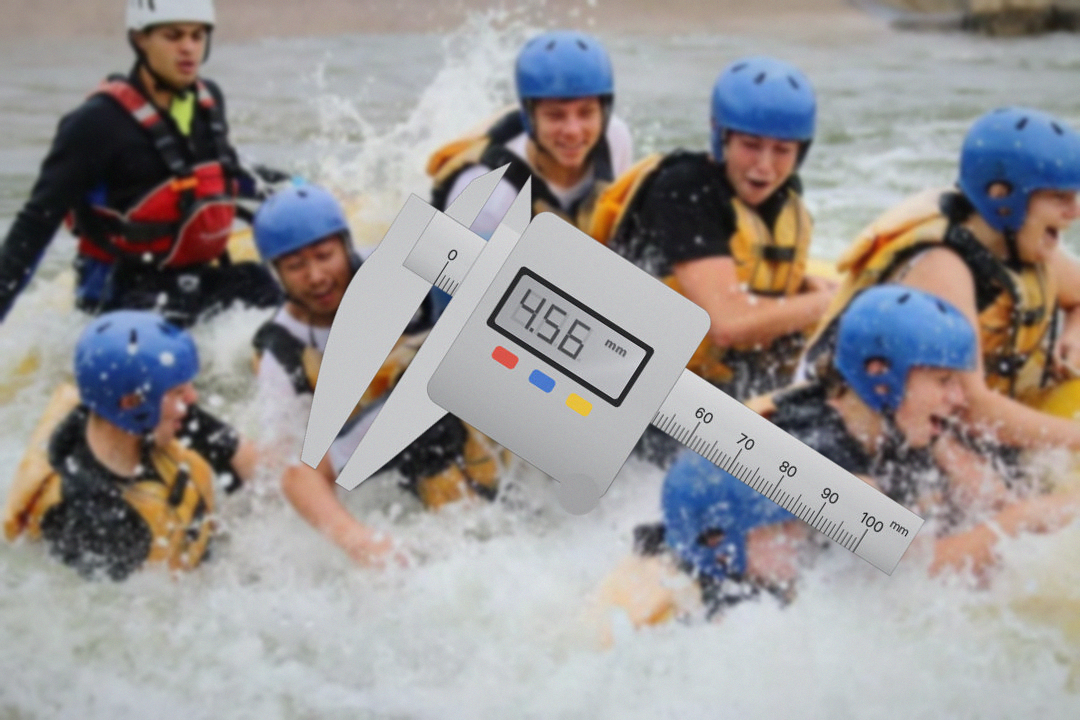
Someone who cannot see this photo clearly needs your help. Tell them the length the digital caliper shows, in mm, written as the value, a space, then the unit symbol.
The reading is 4.56 mm
